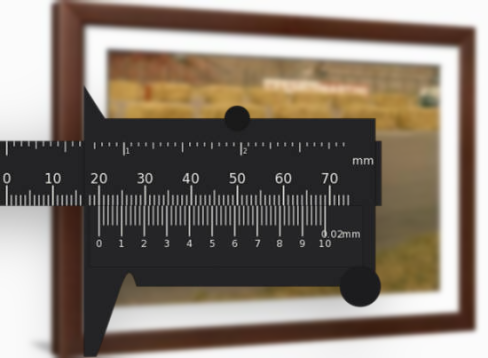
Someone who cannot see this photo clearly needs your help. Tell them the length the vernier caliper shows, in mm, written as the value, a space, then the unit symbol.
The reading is 20.0 mm
